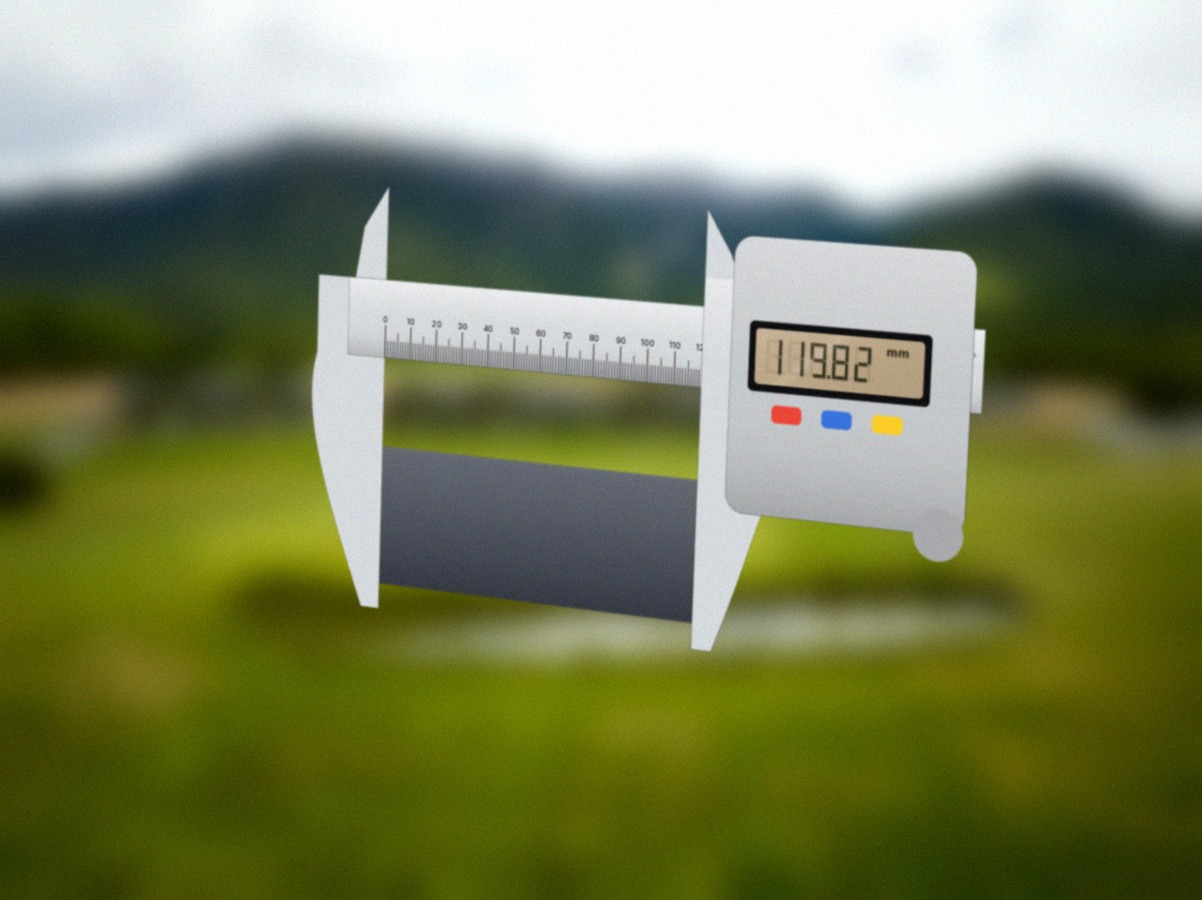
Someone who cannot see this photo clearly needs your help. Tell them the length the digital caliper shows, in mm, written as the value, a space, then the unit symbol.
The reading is 119.82 mm
